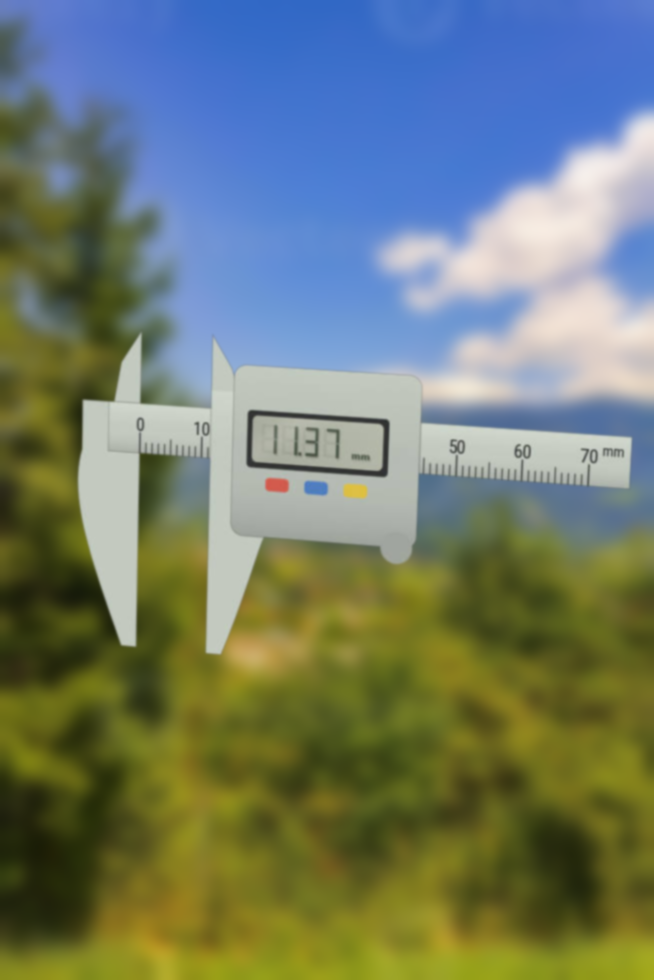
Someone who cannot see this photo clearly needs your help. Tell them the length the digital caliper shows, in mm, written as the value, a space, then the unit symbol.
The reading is 11.37 mm
